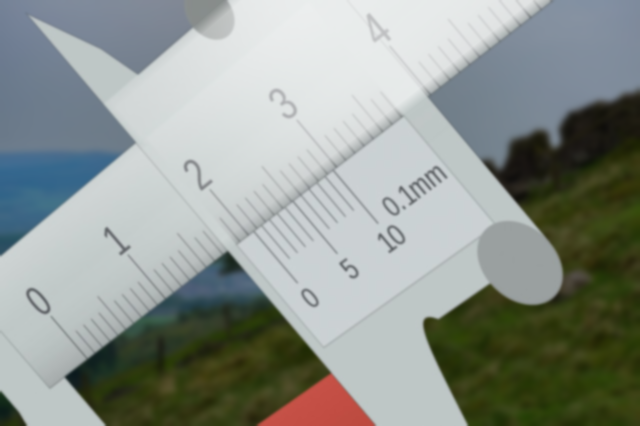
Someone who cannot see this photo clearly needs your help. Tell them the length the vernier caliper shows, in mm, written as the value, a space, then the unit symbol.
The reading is 20.6 mm
